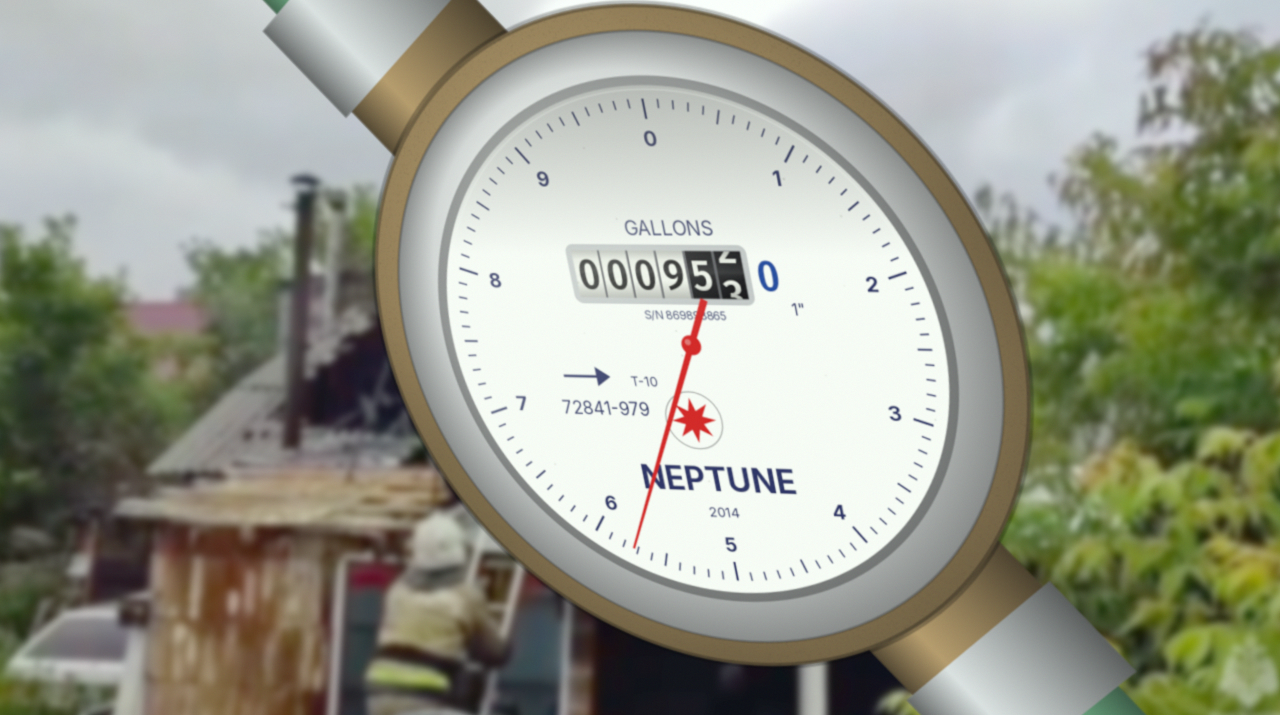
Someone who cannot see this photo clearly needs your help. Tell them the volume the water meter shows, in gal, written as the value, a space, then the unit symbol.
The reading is 9525.7 gal
